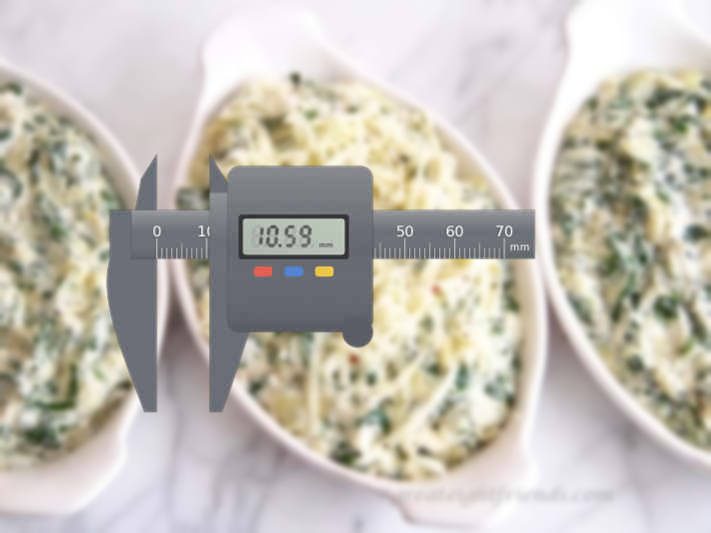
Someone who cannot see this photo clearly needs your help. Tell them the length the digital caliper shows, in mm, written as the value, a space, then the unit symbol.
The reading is 10.59 mm
